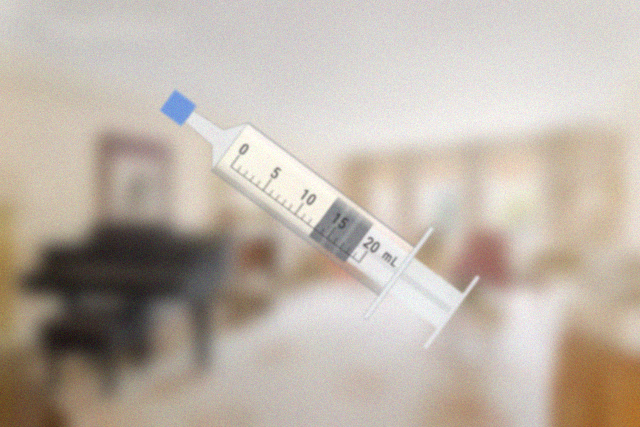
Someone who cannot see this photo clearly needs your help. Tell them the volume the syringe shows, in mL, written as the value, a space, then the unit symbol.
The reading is 13 mL
